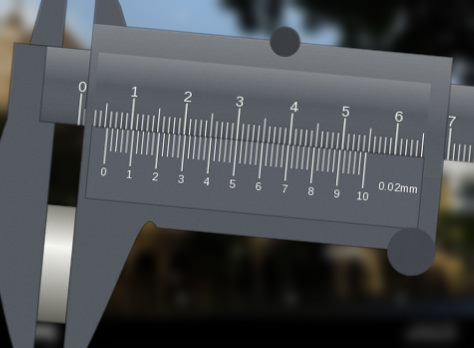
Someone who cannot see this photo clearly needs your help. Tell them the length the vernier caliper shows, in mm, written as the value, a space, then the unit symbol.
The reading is 5.5 mm
